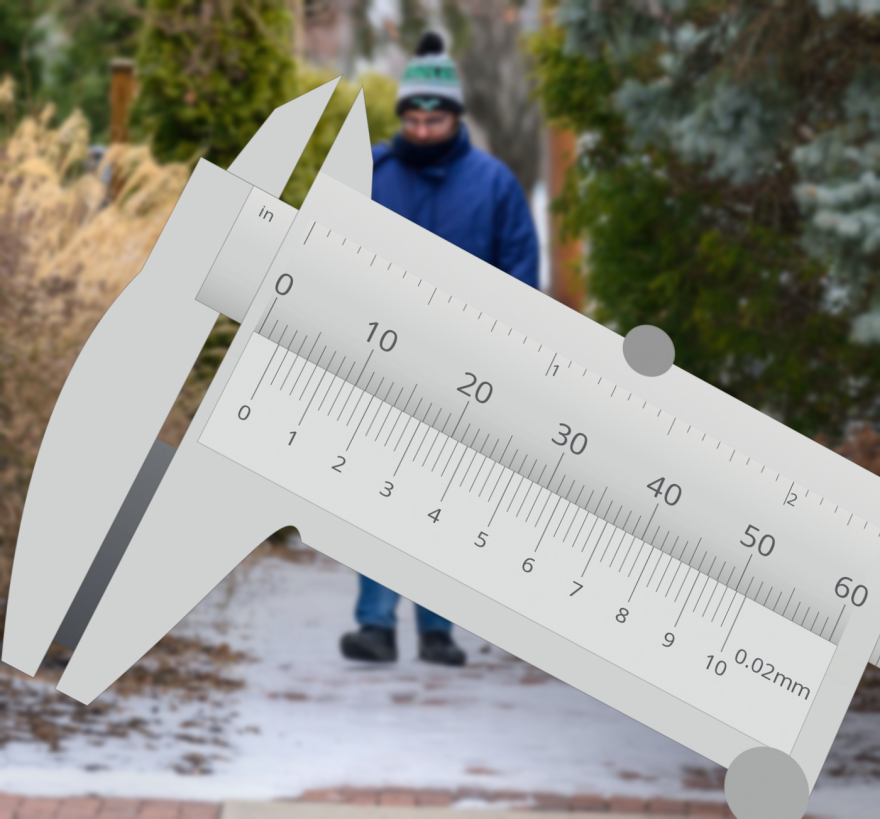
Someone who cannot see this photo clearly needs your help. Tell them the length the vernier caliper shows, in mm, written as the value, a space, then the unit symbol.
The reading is 2.1 mm
